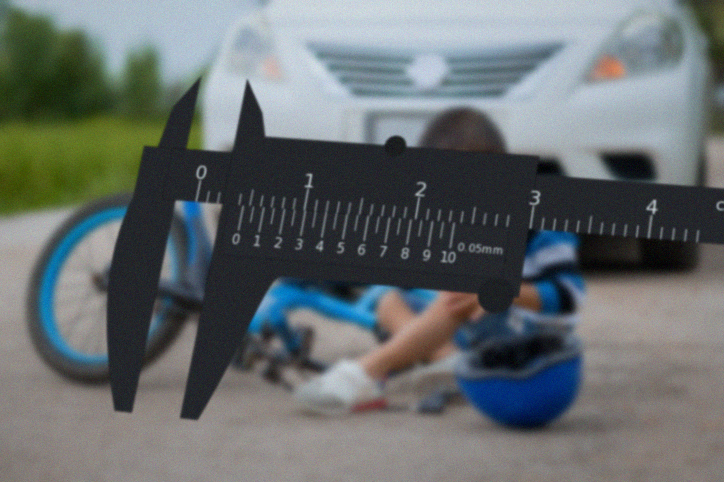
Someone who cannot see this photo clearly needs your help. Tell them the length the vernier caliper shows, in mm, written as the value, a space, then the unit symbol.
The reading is 4.4 mm
